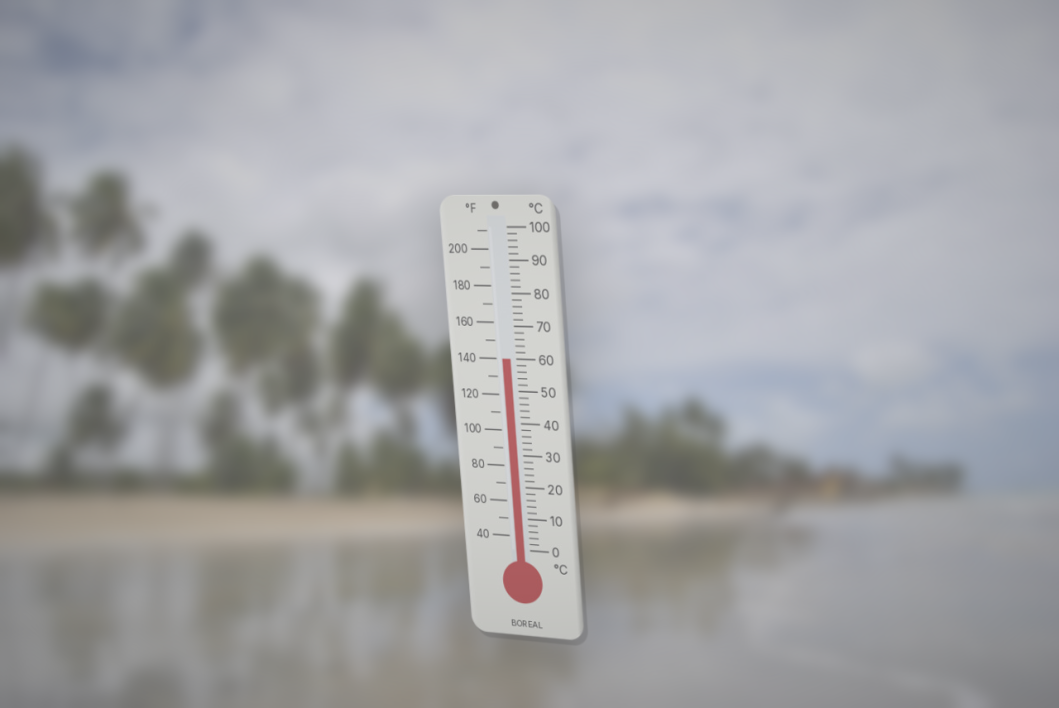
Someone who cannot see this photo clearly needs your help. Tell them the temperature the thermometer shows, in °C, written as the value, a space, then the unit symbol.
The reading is 60 °C
